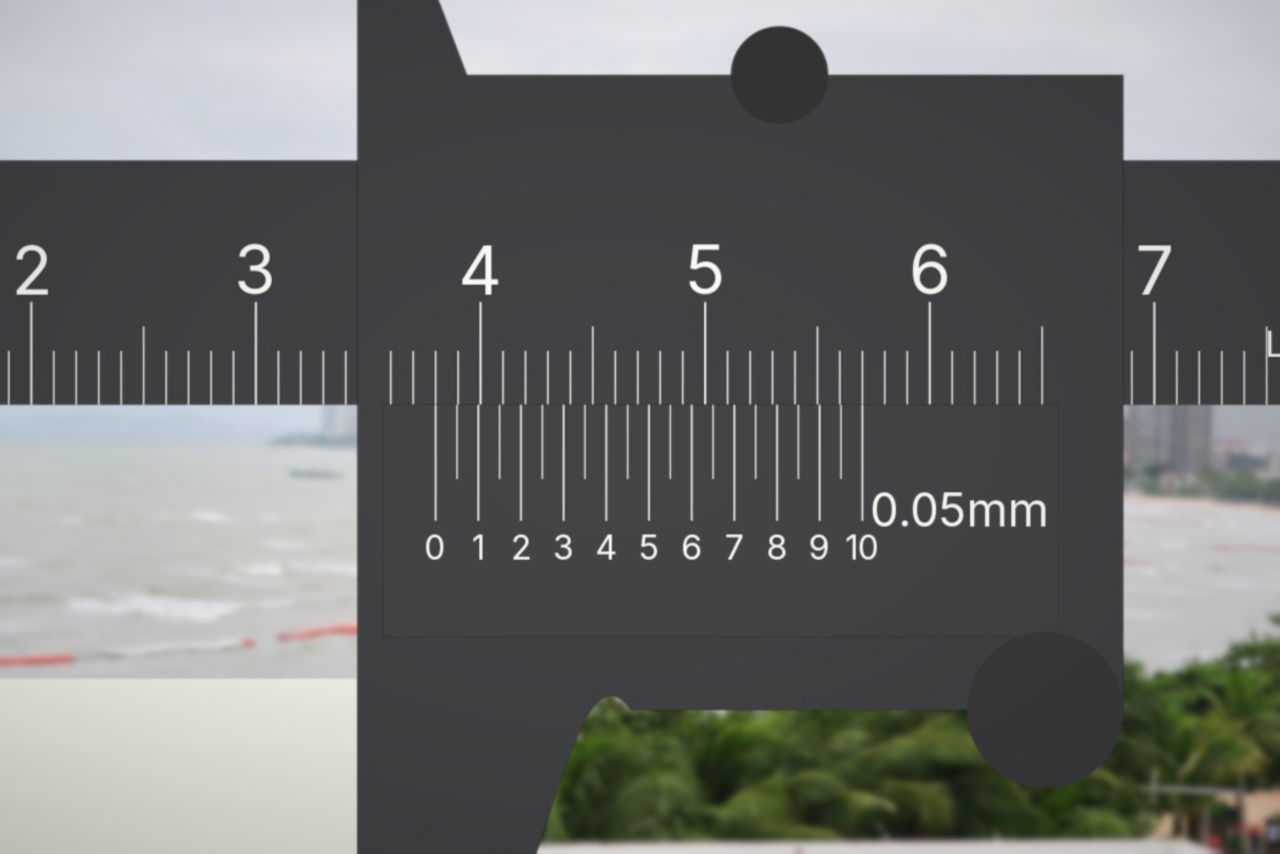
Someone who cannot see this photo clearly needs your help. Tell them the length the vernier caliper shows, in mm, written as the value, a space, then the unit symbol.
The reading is 38.0 mm
